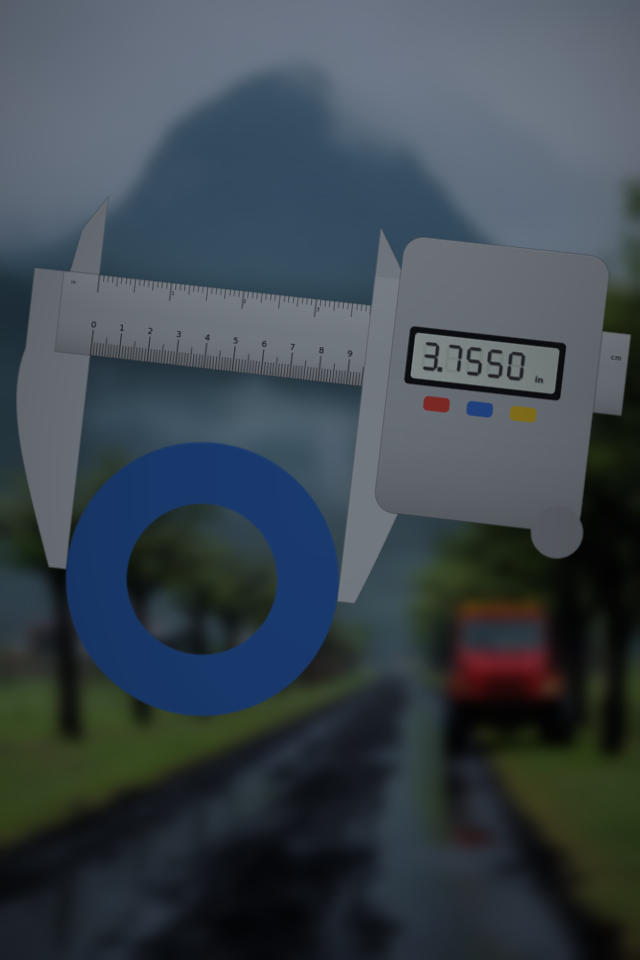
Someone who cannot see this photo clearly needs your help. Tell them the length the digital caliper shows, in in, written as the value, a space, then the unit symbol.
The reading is 3.7550 in
